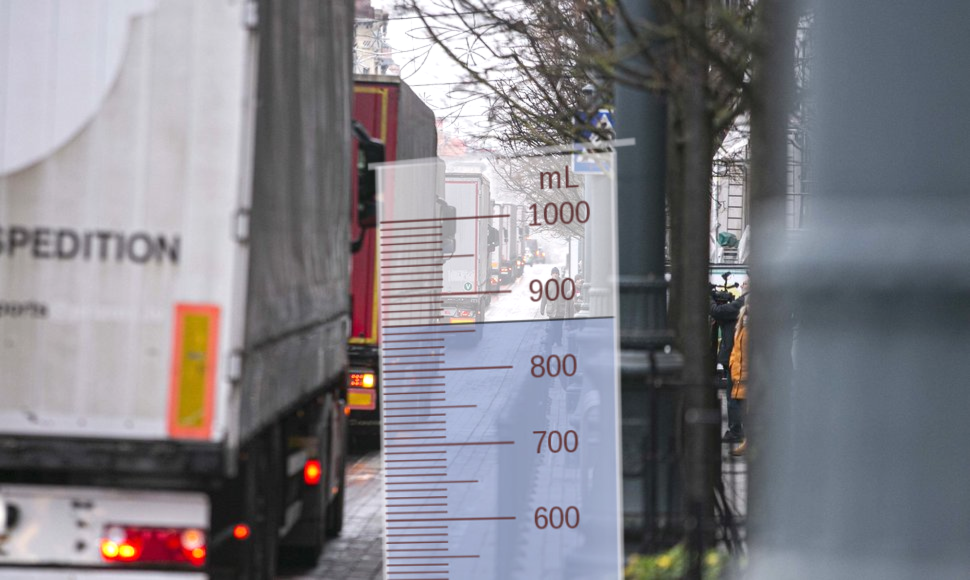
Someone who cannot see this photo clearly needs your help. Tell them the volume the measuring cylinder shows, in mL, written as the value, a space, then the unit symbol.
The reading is 860 mL
